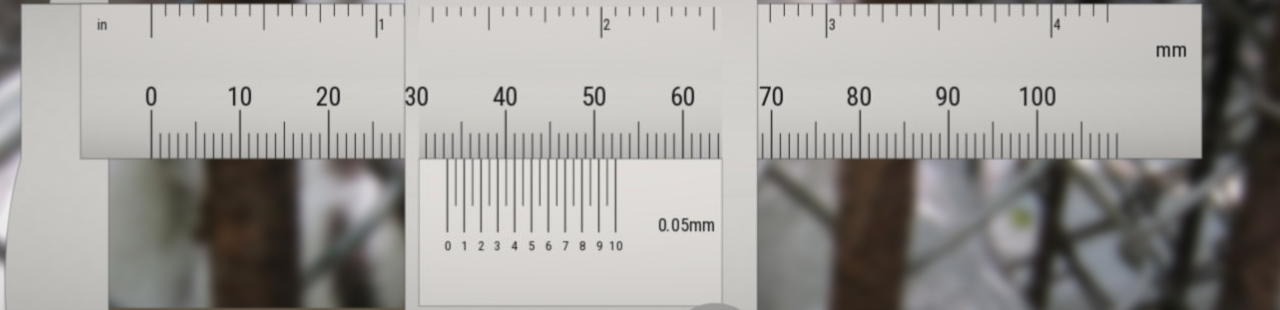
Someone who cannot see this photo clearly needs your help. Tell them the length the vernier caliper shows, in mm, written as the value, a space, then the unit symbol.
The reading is 33.4 mm
